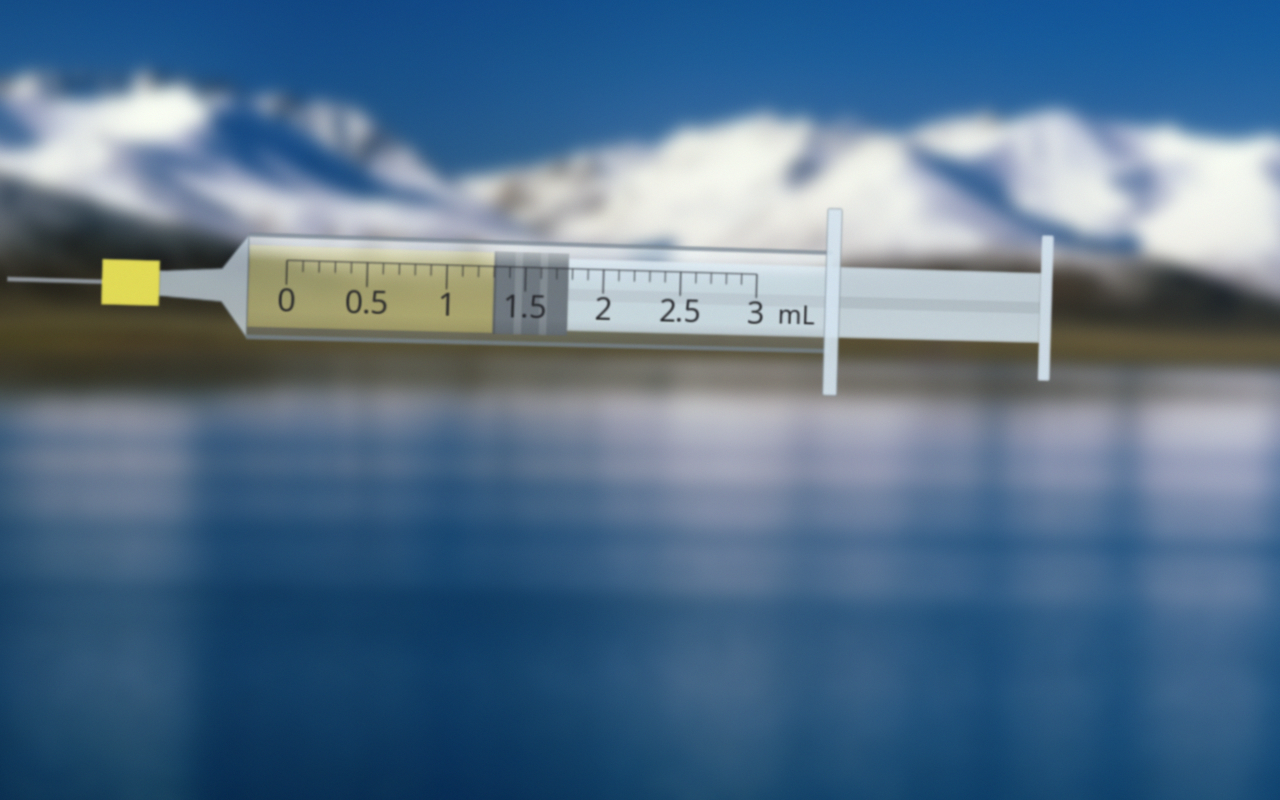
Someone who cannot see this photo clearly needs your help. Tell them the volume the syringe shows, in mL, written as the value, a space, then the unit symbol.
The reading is 1.3 mL
